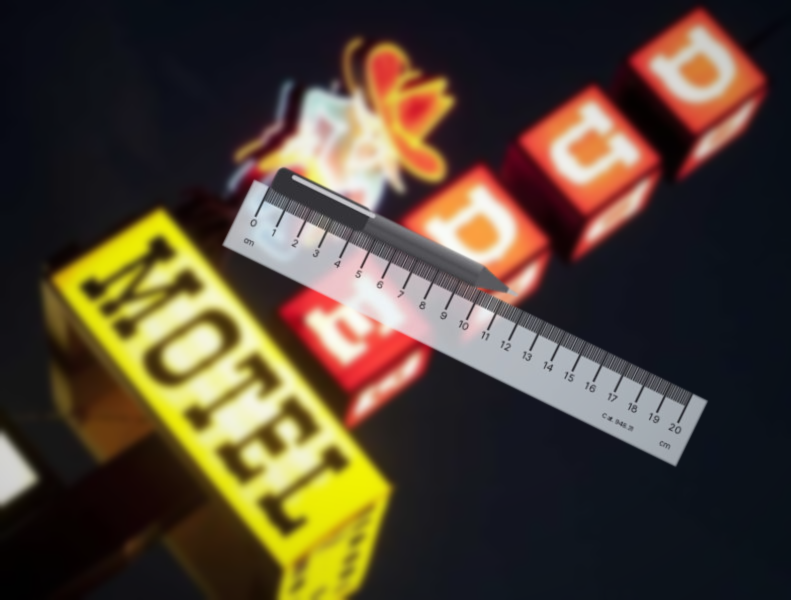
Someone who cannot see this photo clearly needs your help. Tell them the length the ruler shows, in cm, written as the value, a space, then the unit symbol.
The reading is 11.5 cm
